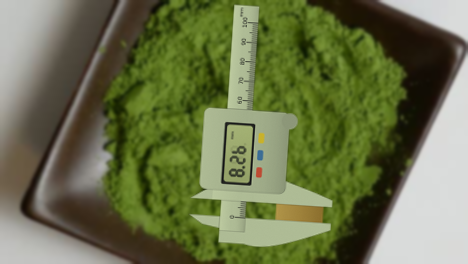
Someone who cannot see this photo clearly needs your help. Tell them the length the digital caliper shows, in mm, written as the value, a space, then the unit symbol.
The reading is 8.26 mm
